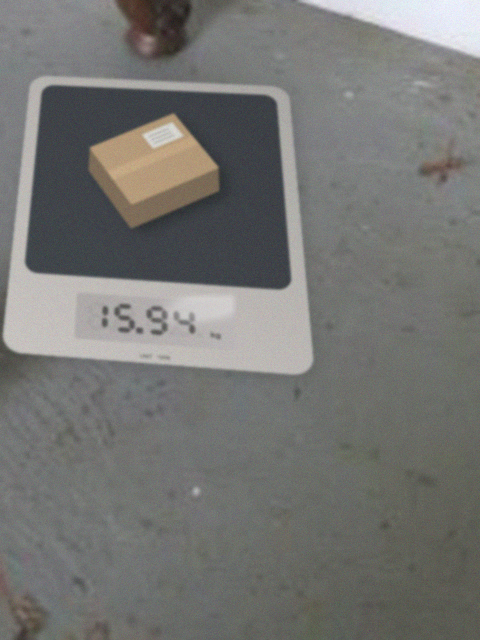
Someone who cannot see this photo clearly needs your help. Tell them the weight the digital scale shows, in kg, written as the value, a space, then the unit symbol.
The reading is 15.94 kg
